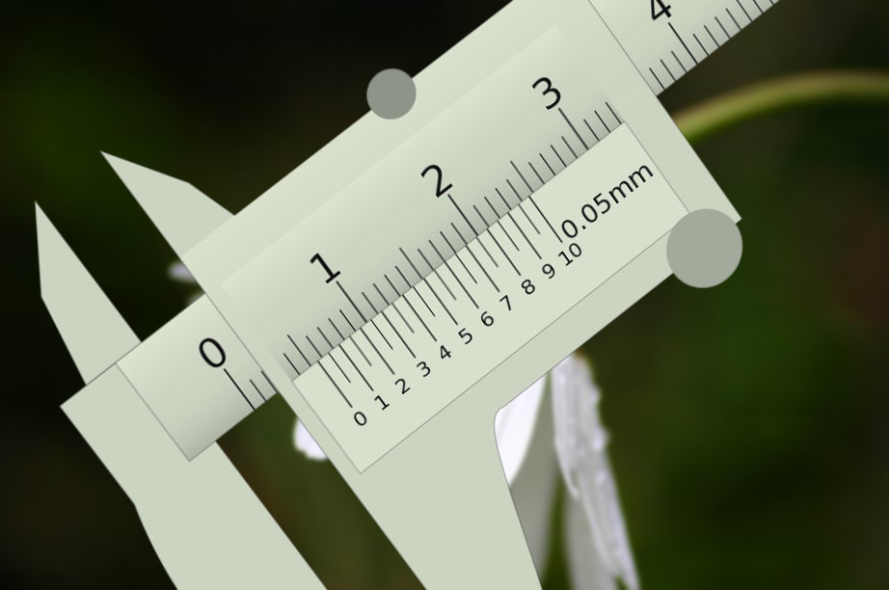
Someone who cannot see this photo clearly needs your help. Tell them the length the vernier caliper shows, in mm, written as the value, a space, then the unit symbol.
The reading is 5.6 mm
